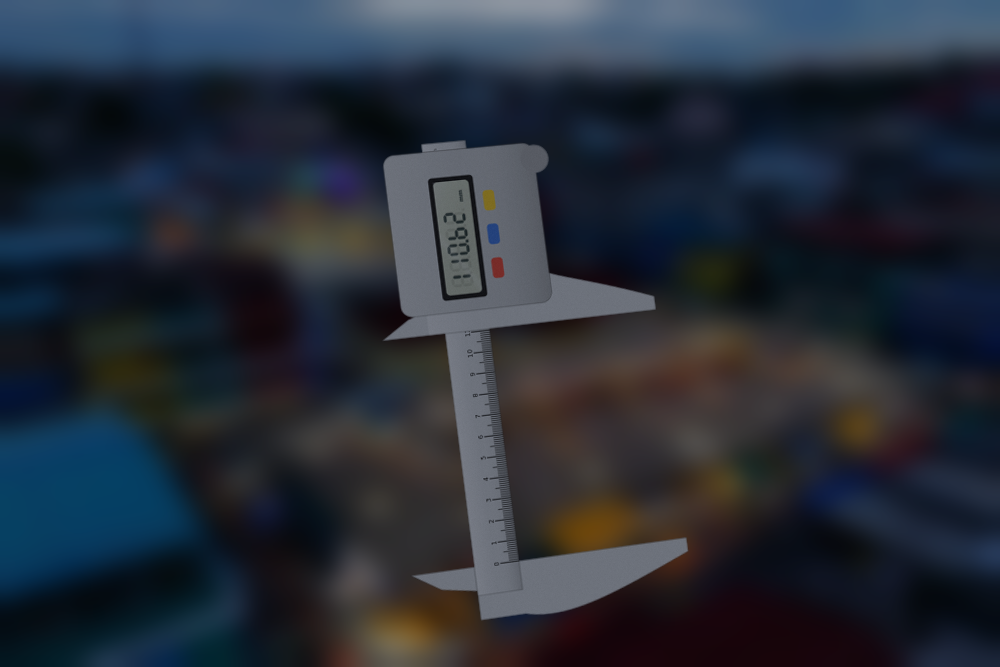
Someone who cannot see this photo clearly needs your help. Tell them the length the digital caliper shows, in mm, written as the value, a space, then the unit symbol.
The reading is 110.62 mm
